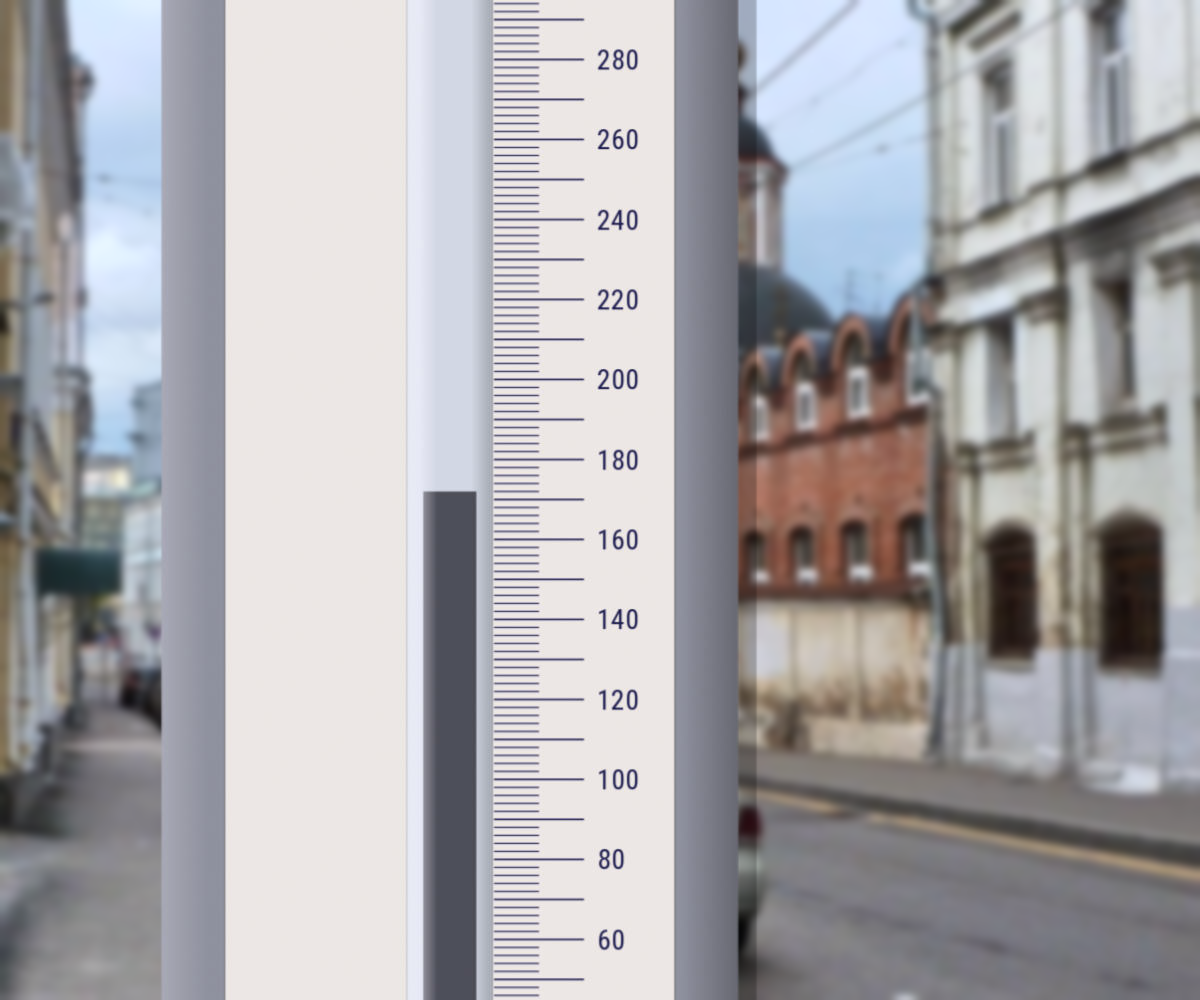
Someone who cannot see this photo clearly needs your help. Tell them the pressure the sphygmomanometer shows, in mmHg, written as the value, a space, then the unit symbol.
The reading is 172 mmHg
